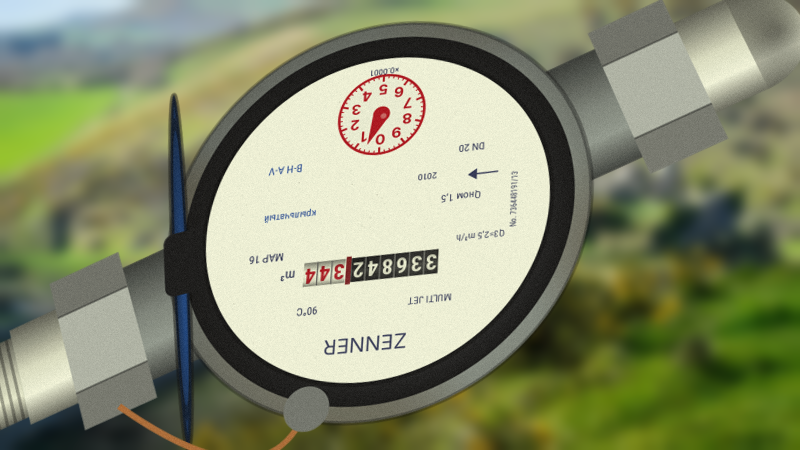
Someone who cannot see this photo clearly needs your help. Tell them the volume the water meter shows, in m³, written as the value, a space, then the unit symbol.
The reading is 336842.3440 m³
